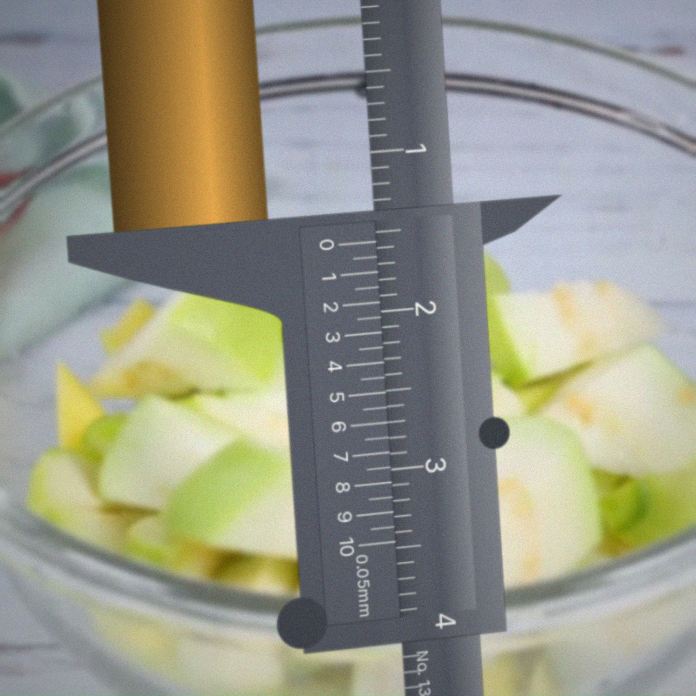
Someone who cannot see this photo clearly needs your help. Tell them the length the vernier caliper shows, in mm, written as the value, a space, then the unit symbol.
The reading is 15.6 mm
